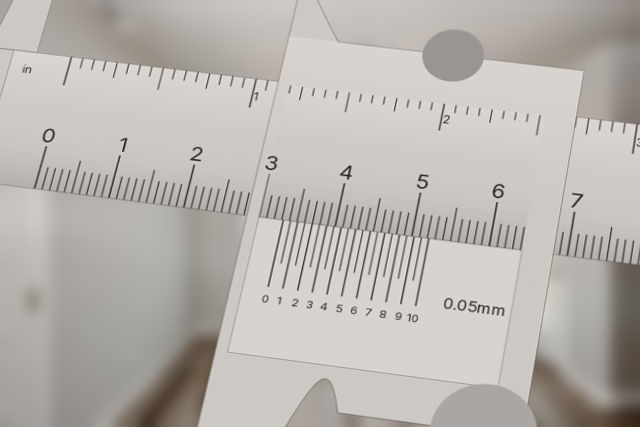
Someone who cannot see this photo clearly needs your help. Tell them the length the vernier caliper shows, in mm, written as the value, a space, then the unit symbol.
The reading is 33.2 mm
